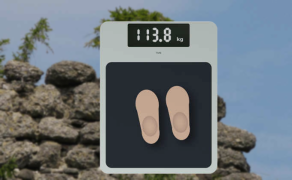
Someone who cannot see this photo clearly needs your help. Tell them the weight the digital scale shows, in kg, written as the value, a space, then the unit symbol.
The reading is 113.8 kg
